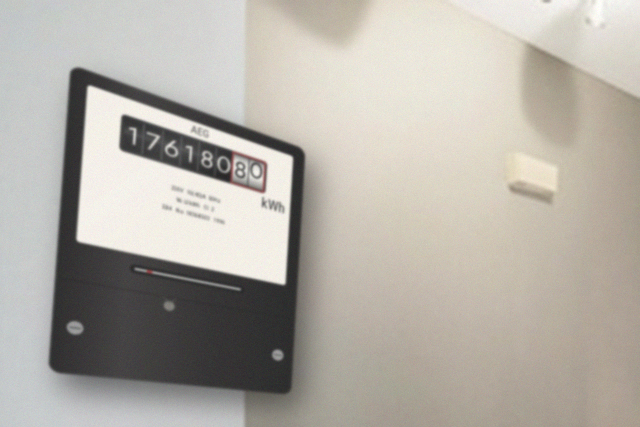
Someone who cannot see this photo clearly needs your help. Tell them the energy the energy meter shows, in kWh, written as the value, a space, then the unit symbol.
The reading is 176180.80 kWh
